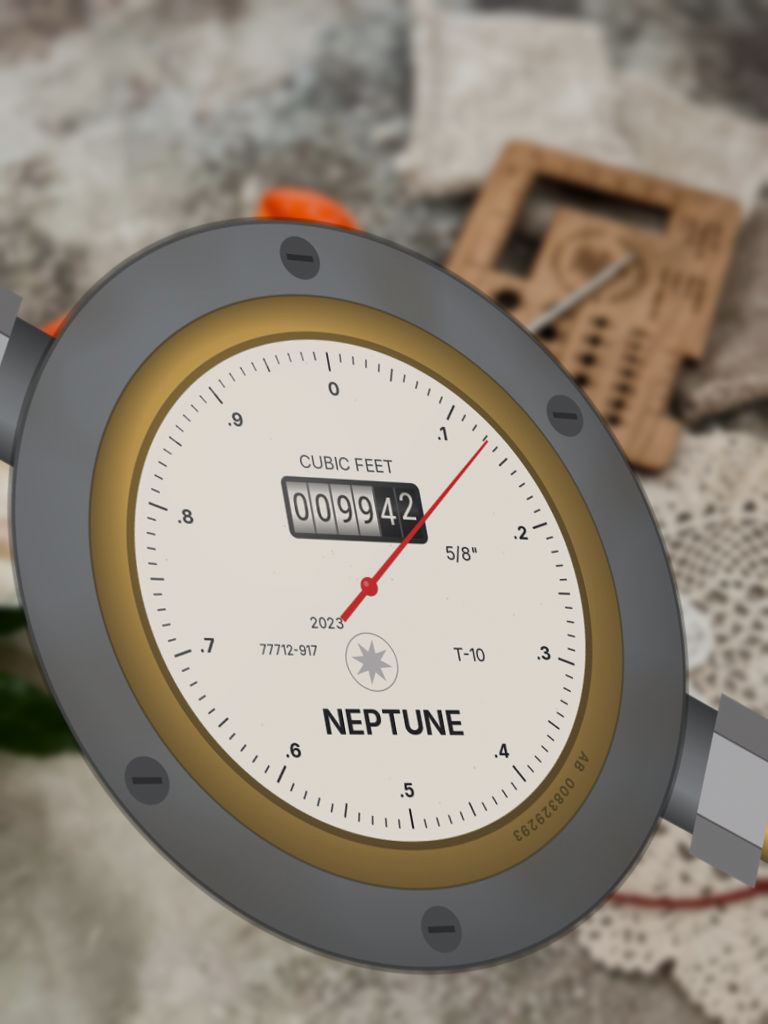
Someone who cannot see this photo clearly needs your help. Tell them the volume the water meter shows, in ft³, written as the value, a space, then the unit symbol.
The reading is 9942.13 ft³
